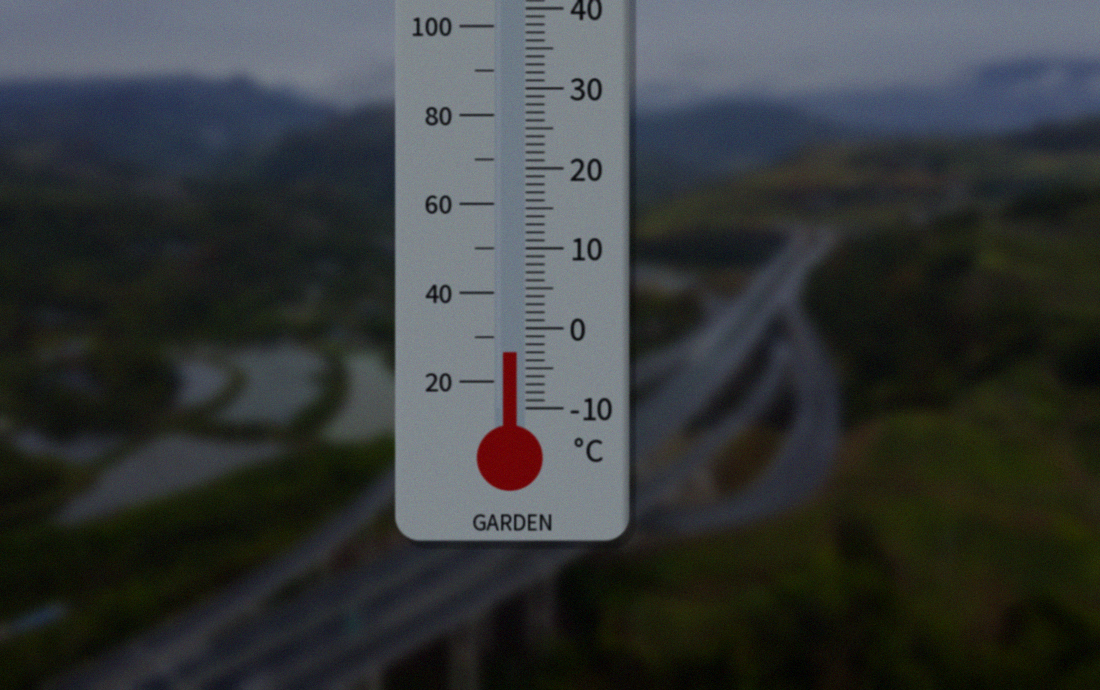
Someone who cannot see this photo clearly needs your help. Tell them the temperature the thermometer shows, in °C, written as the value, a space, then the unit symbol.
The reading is -3 °C
